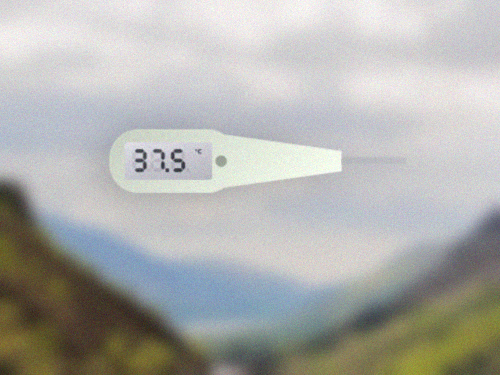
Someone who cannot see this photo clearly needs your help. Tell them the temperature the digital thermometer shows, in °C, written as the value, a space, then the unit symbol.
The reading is 37.5 °C
